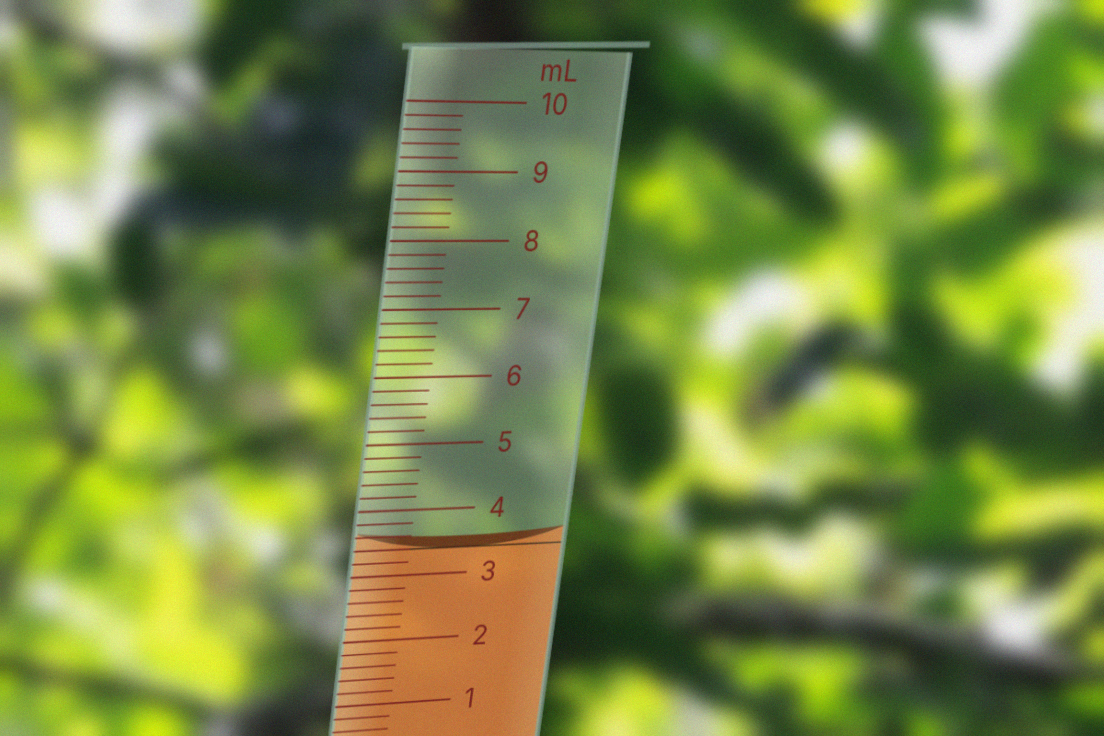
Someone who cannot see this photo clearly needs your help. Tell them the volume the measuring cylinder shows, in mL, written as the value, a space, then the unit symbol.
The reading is 3.4 mL
